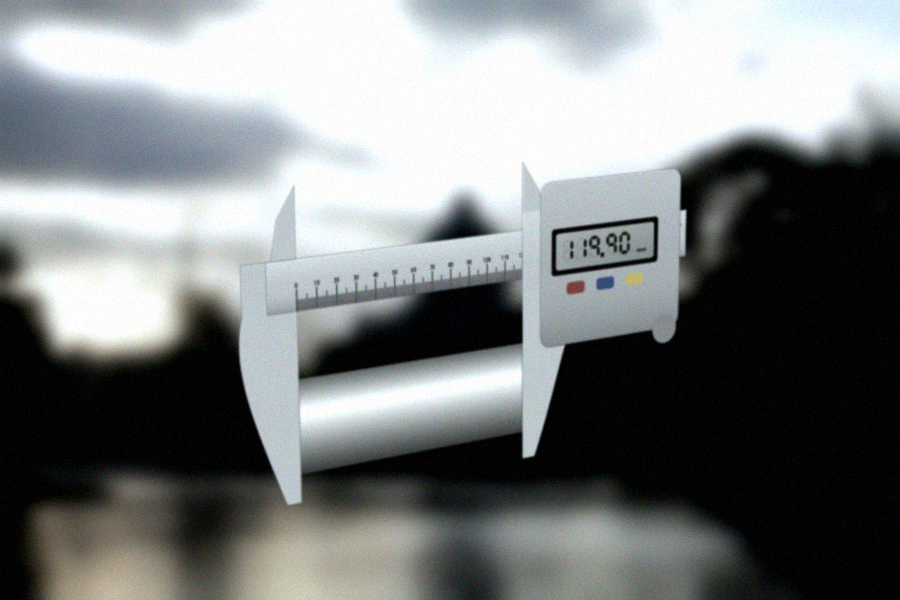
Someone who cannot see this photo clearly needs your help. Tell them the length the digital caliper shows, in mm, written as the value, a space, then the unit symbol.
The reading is 119.90 mm
